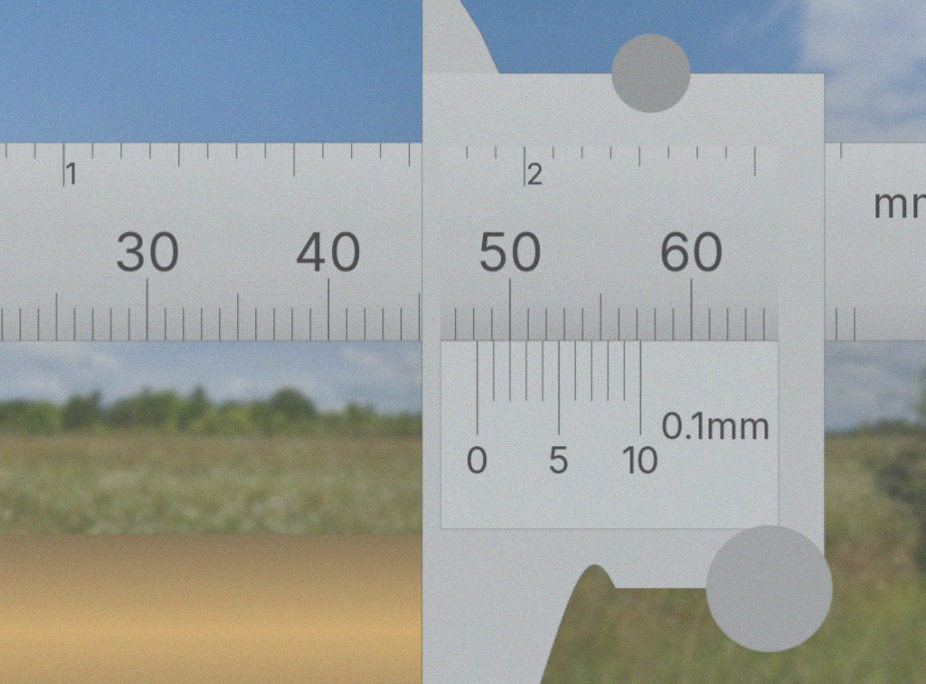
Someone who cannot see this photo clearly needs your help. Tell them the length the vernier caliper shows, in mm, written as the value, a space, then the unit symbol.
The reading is 48.2 mm
